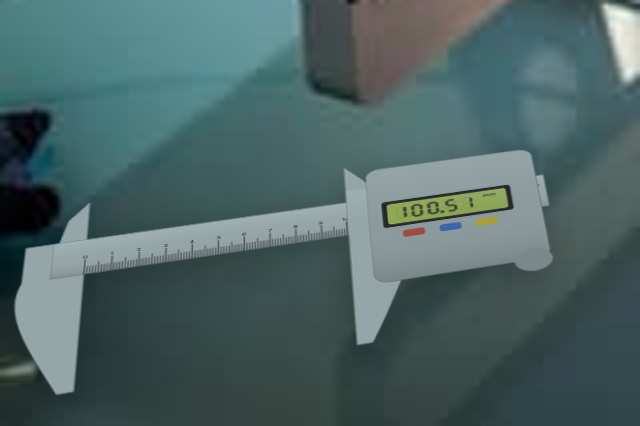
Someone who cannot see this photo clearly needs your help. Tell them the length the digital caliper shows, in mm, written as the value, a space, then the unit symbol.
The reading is 100.51 mm
